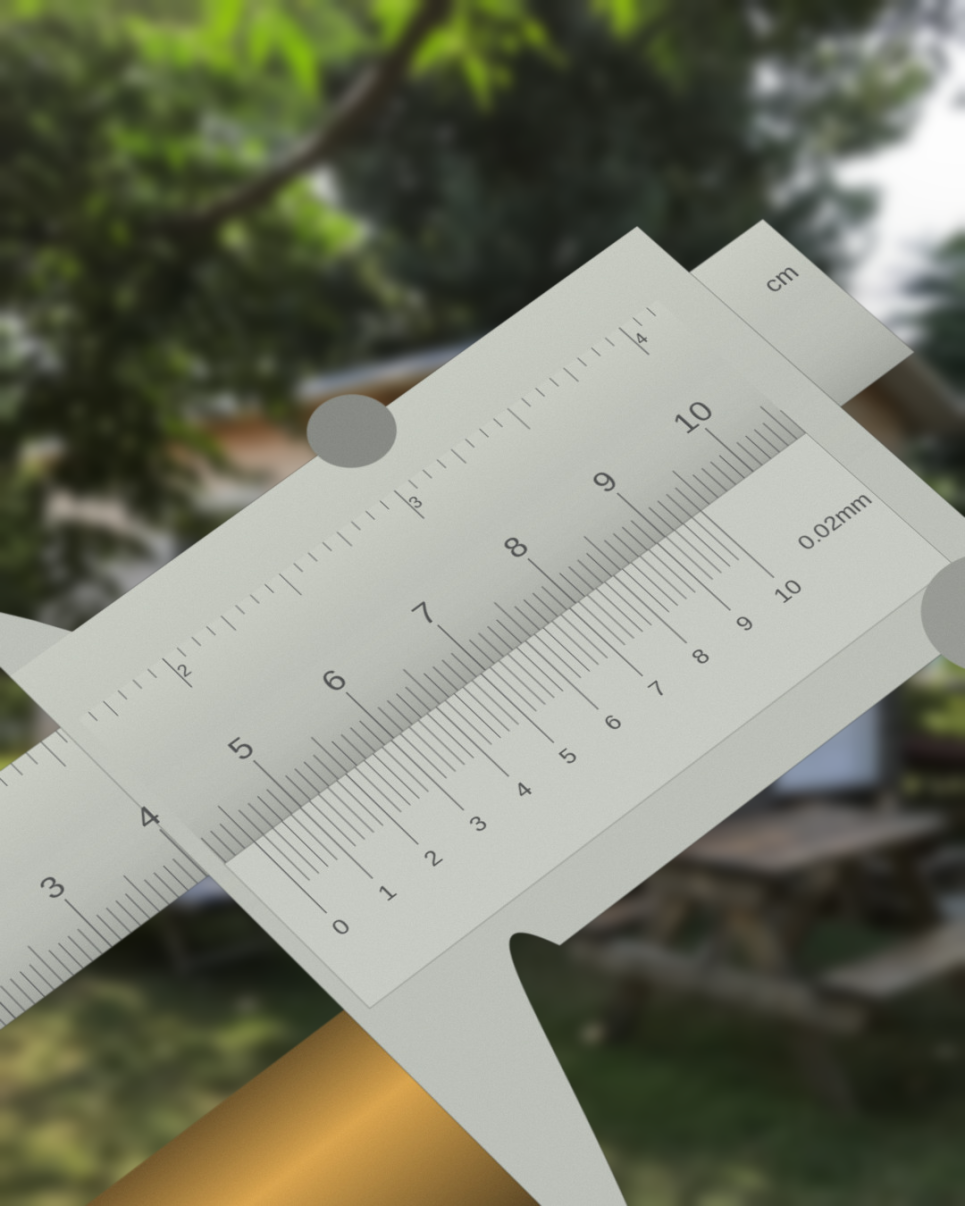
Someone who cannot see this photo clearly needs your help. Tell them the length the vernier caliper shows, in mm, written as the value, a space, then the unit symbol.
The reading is 45.0 mm
